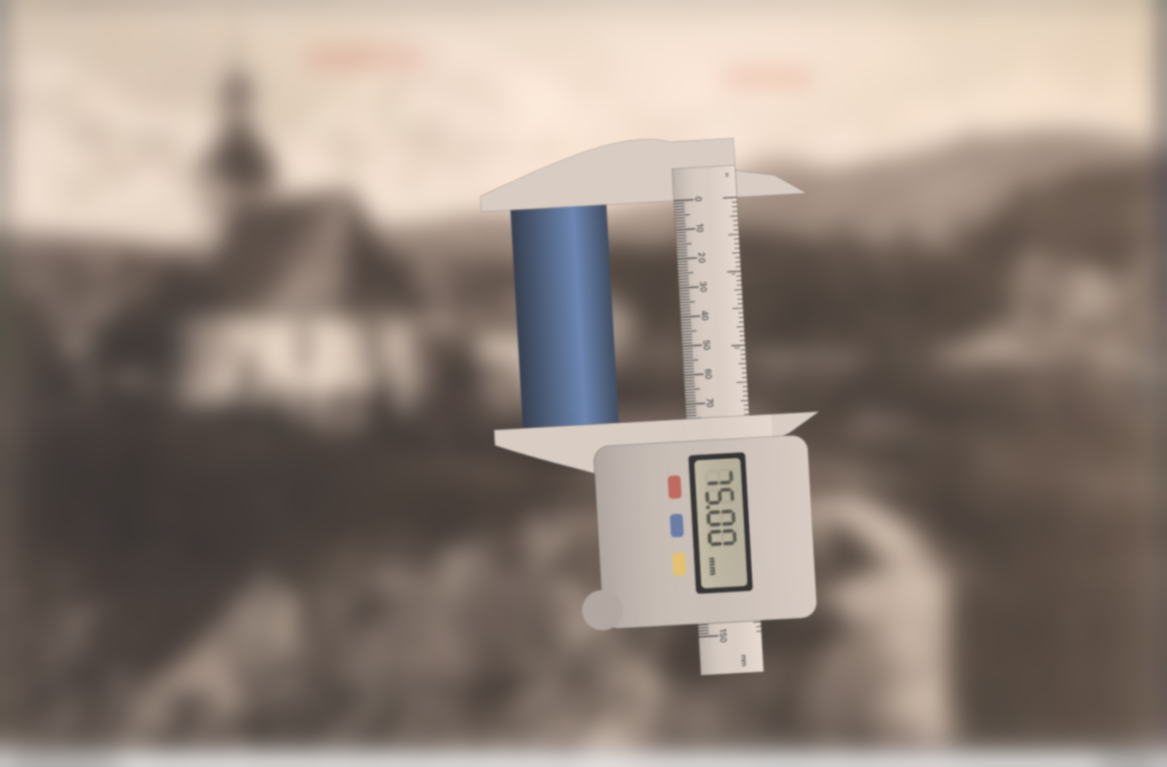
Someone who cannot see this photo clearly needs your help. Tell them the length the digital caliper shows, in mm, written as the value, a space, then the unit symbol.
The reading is 75.00 mm
